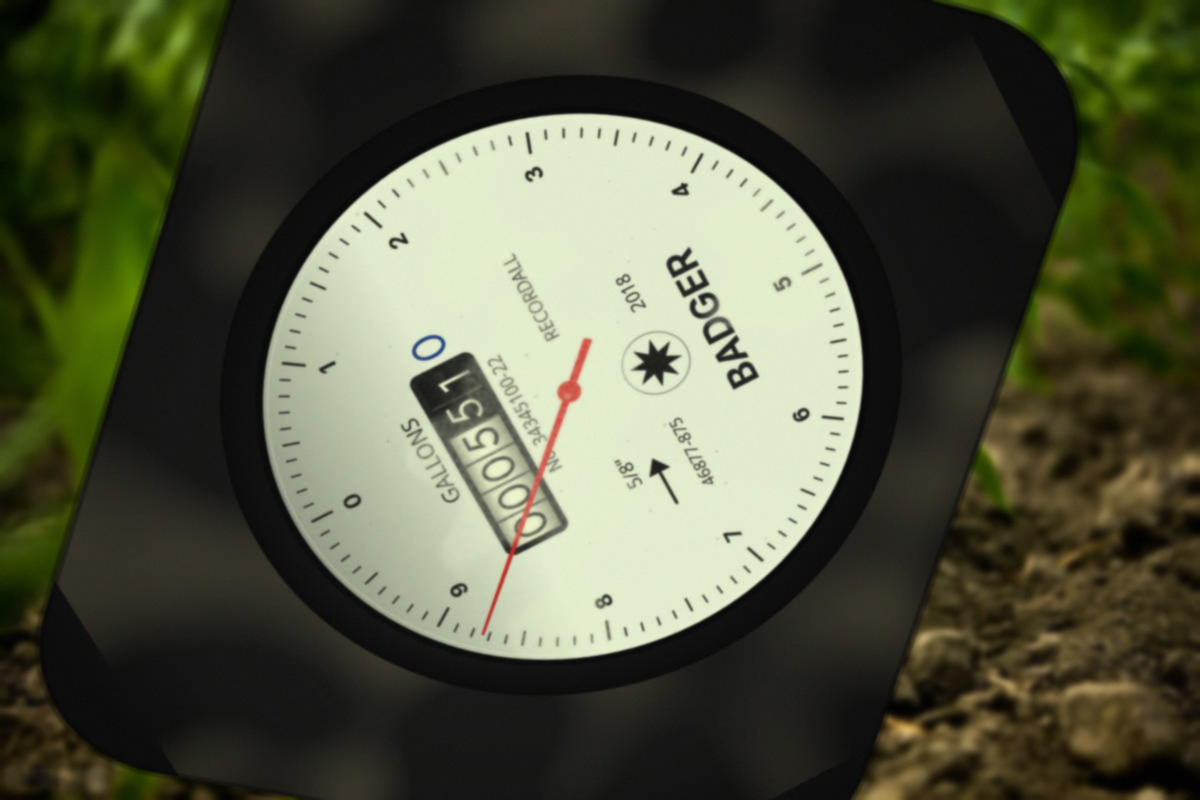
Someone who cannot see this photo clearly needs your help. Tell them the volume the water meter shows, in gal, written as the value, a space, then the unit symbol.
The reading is 5508.7 gal
